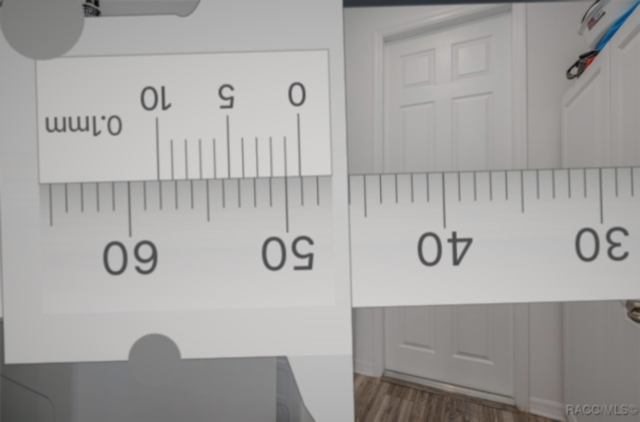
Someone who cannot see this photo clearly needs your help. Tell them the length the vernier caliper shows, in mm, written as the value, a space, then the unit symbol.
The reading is 49.1 mm
